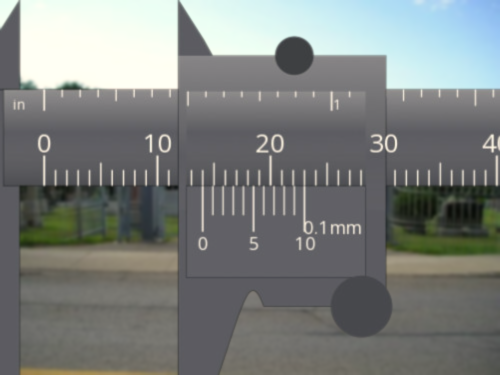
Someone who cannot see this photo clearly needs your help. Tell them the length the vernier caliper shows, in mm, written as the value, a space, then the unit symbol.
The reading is 14.0 mm
